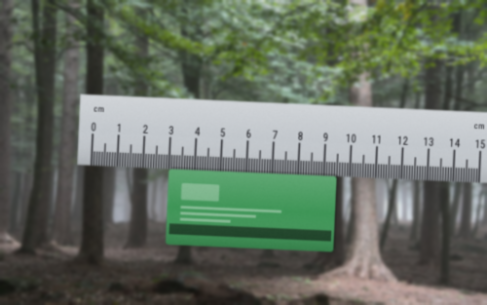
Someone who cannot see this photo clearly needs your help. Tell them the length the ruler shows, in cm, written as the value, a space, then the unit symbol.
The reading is 6.5 cm
